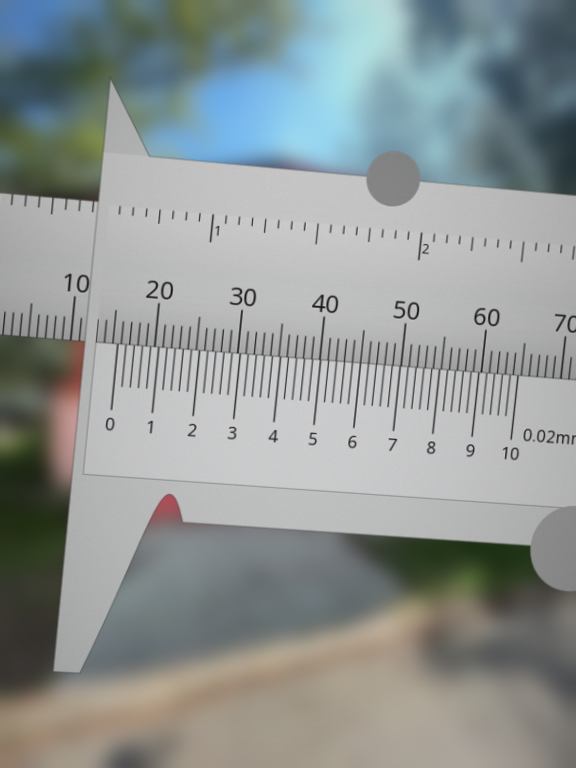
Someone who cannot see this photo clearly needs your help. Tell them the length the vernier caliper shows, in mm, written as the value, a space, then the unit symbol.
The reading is 15.6 mm
